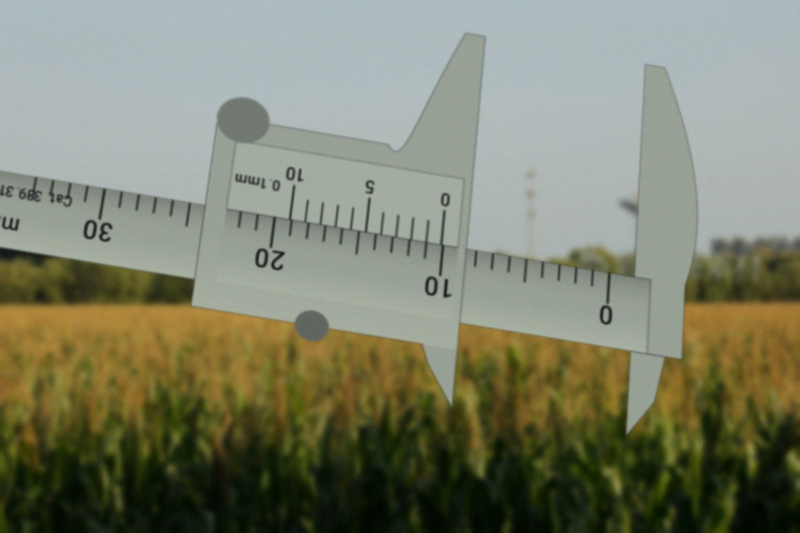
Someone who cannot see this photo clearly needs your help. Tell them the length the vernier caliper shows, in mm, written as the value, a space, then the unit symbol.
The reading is 10.1 mm
